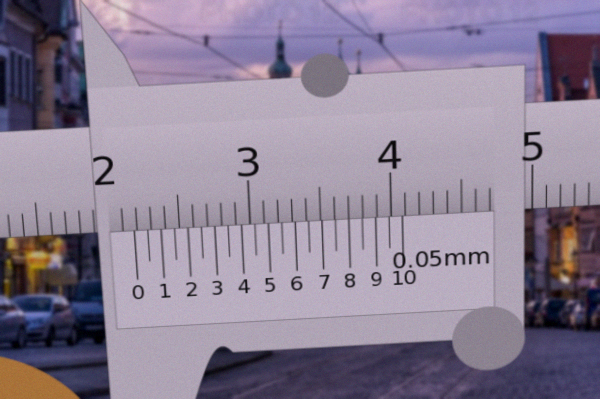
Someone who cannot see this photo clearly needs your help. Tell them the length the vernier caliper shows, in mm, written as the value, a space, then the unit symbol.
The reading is 21.8 mm
